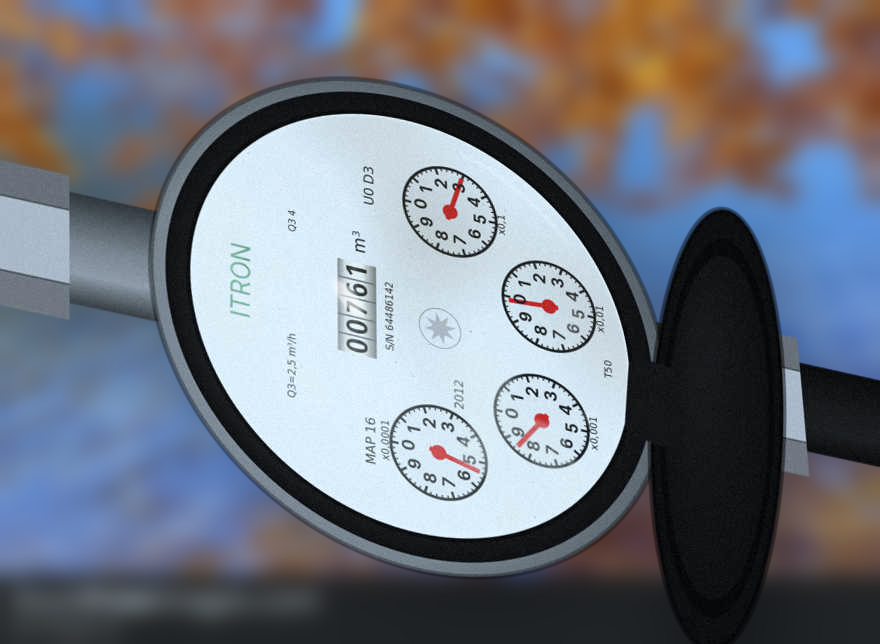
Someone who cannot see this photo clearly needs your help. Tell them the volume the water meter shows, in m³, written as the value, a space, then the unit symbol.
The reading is 761.2985 m³
